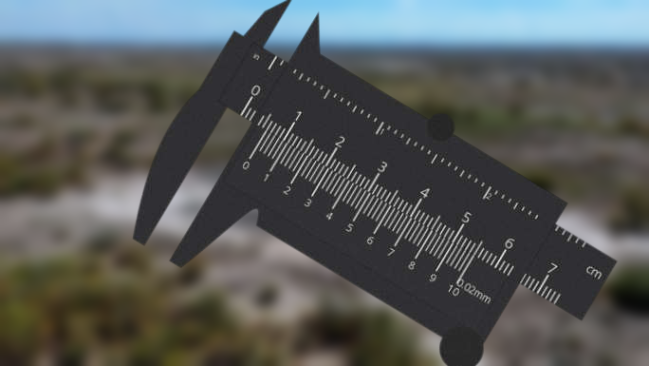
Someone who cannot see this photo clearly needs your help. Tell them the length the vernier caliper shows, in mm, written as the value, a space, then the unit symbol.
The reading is 6.0 mm
